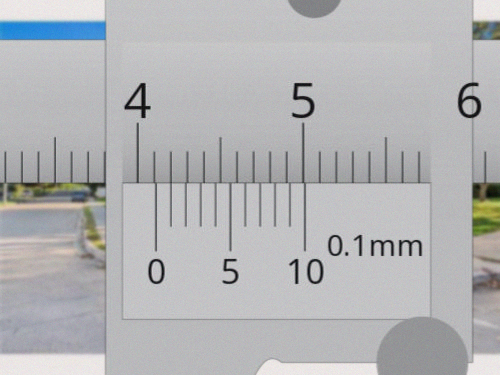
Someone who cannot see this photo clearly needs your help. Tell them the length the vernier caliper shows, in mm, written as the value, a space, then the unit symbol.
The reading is 41.1 mm
